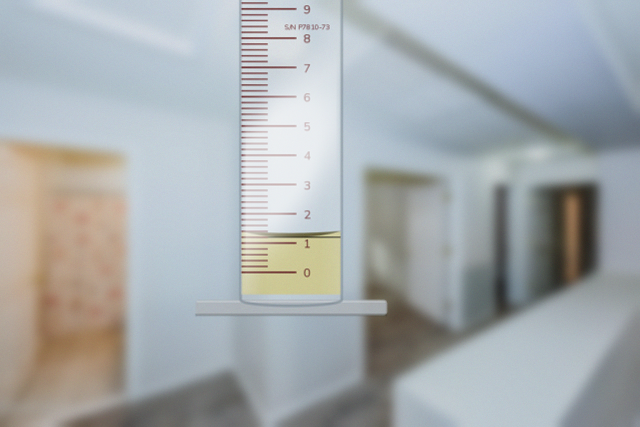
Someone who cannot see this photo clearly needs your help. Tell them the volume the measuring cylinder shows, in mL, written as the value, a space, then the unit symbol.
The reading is 1.2 mL
